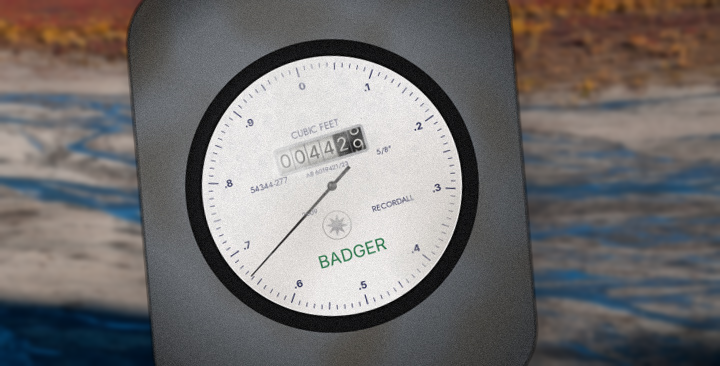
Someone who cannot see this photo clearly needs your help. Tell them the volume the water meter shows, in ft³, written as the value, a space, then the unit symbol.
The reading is 4428.66 ft³
